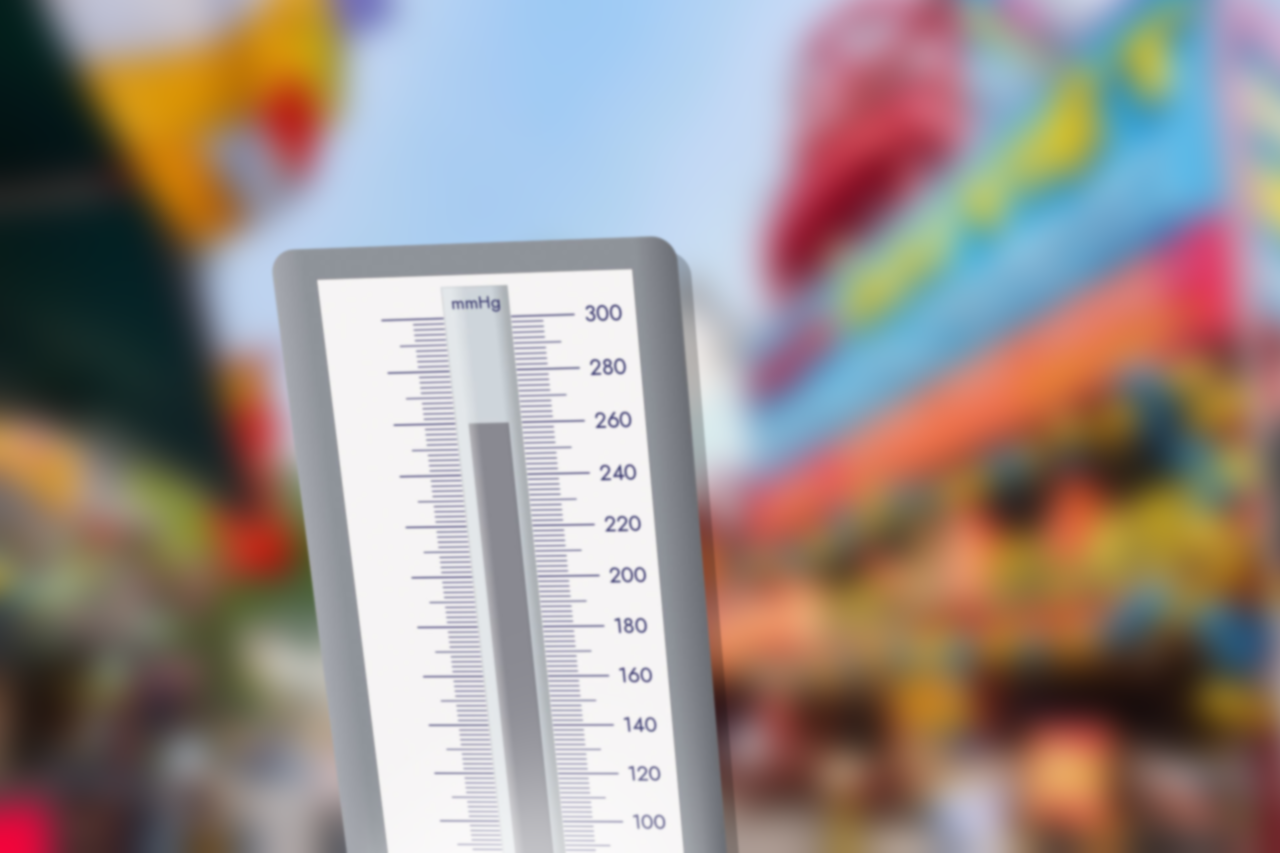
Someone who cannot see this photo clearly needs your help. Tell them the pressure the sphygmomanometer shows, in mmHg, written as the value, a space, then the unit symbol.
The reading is 260 mmHg
